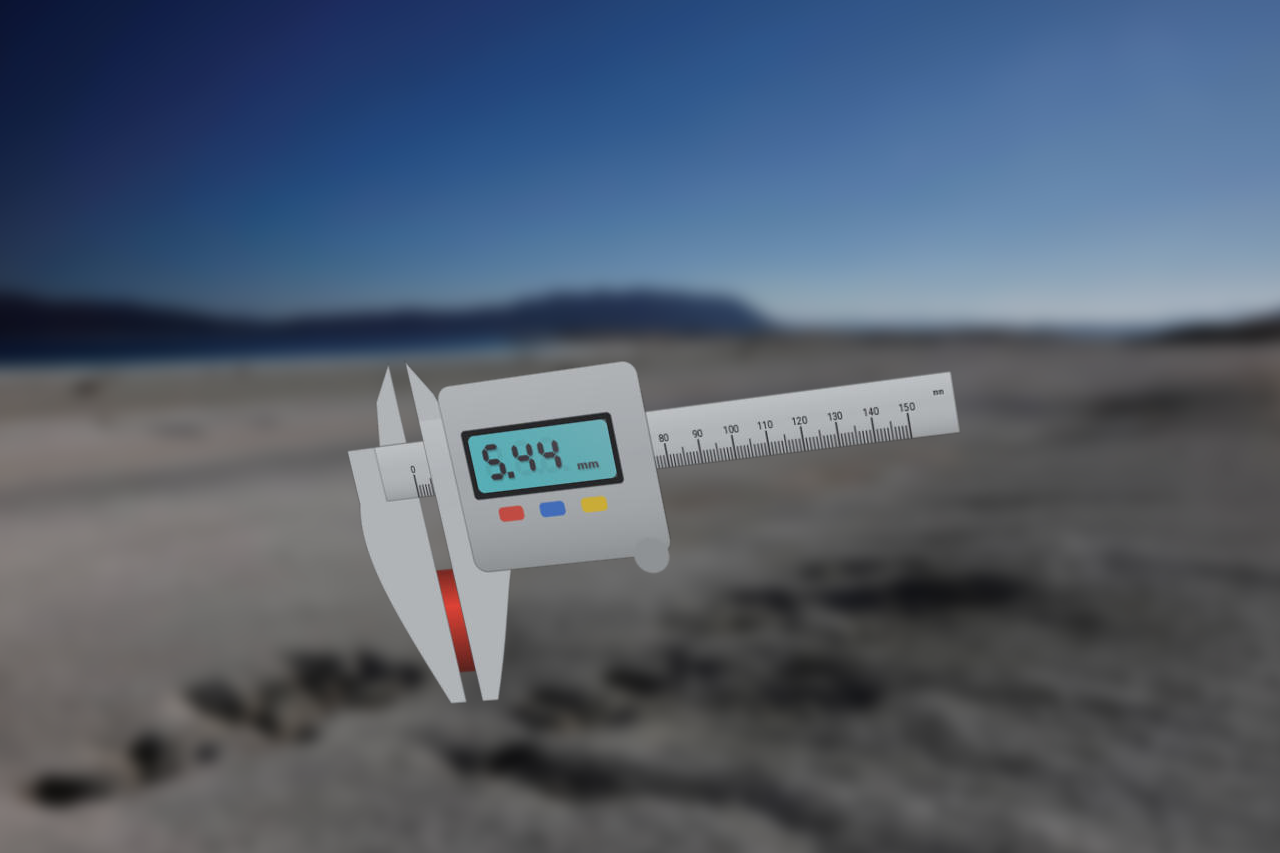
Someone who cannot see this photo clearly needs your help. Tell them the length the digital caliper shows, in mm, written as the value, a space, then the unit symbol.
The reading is 5.44 mm
